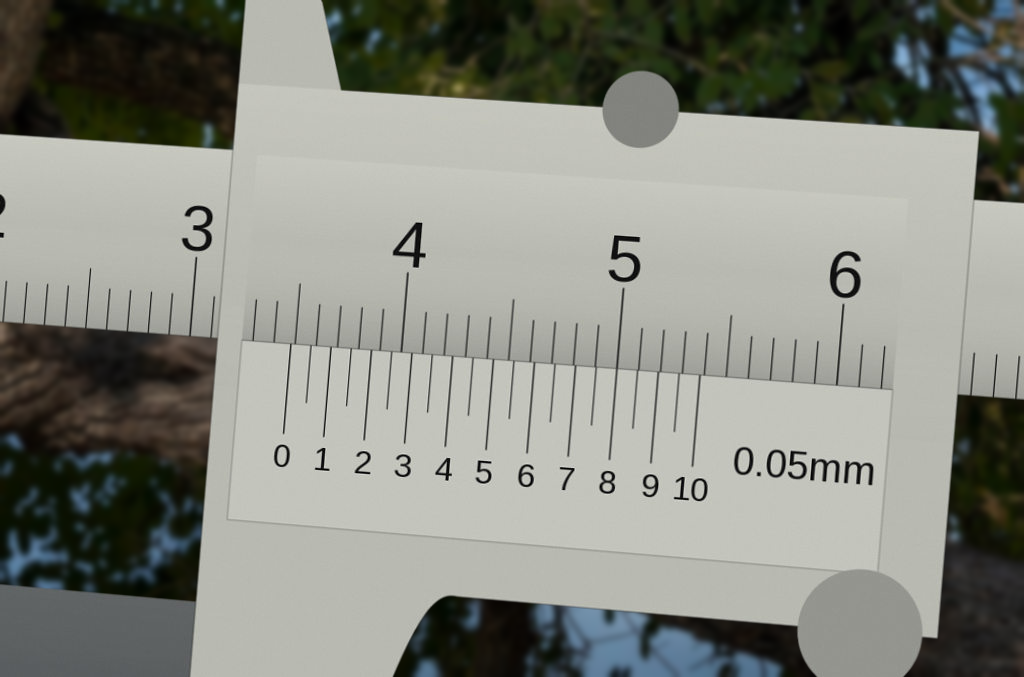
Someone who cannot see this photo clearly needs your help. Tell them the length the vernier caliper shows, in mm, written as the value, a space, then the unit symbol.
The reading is 34.8 mm
